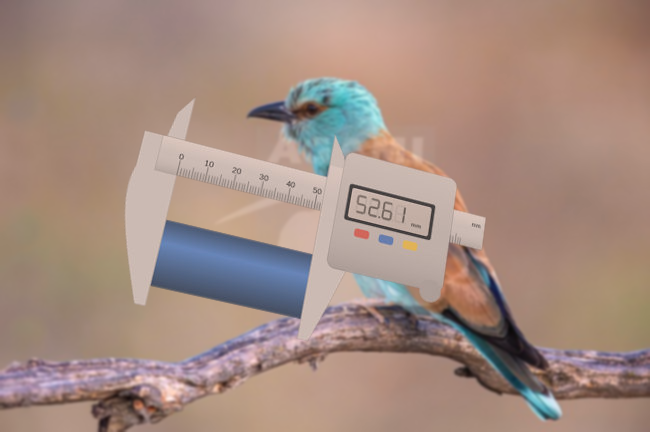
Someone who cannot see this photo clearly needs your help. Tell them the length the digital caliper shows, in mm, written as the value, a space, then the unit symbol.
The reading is 52.61 mm
